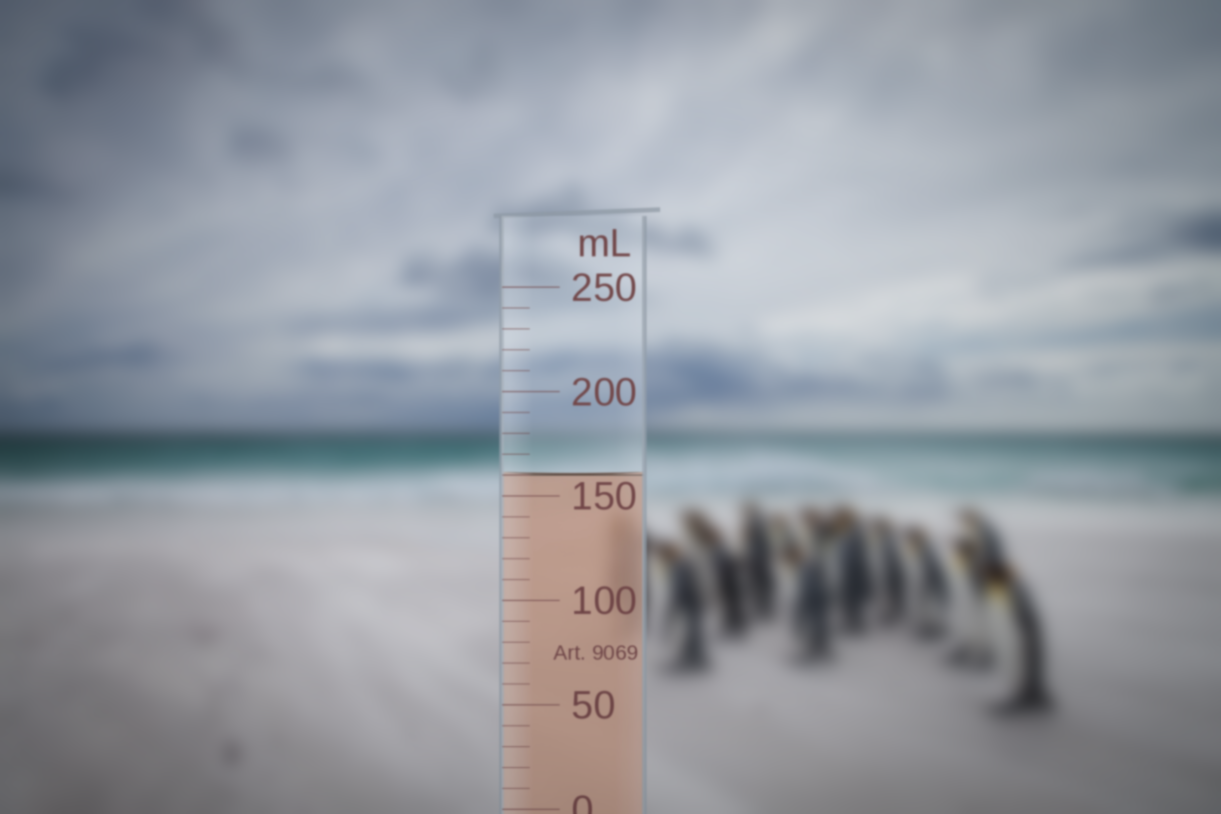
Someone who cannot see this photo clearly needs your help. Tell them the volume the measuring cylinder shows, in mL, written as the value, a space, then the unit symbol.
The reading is 160 mL
